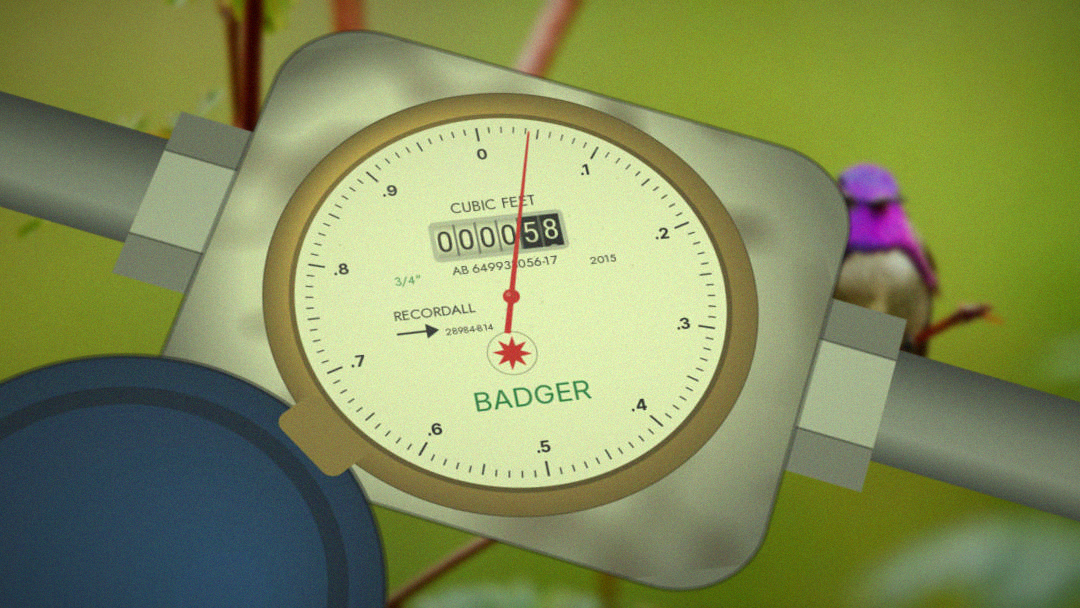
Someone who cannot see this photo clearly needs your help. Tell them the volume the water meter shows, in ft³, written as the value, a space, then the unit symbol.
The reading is 58.04 ft³
